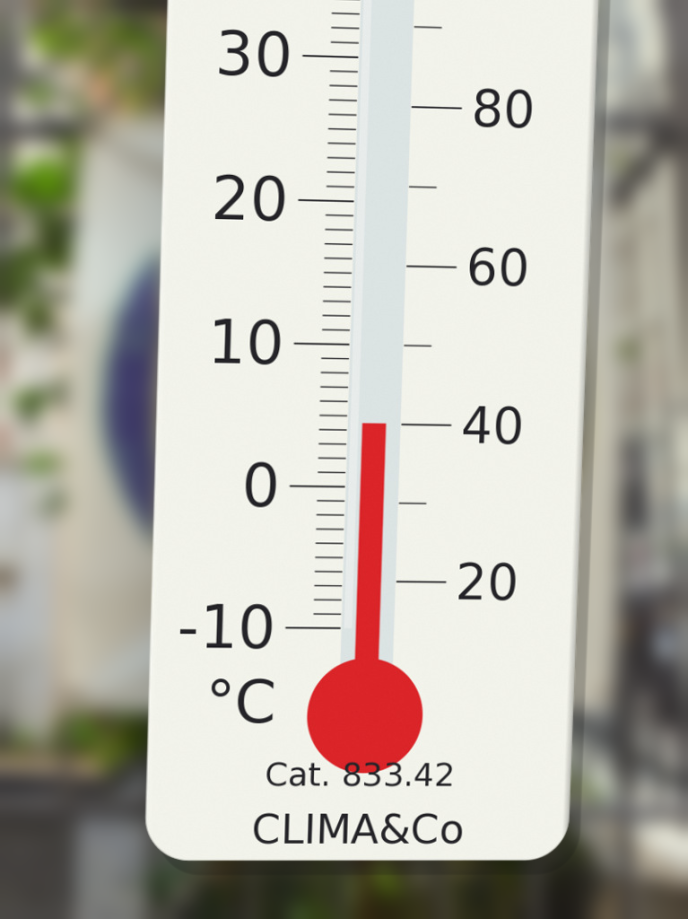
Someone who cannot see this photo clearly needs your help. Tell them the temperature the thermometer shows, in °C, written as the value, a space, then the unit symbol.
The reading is 4.5 °C
